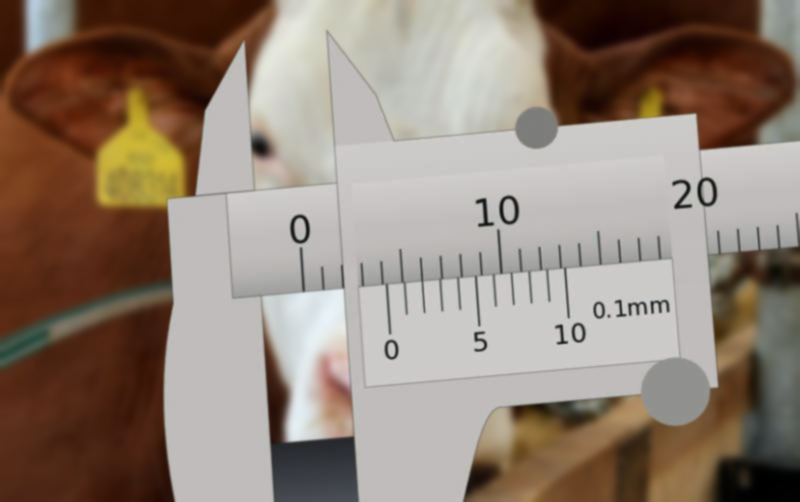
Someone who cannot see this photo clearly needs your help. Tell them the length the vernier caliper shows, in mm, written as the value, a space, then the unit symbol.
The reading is 4.2 mm
